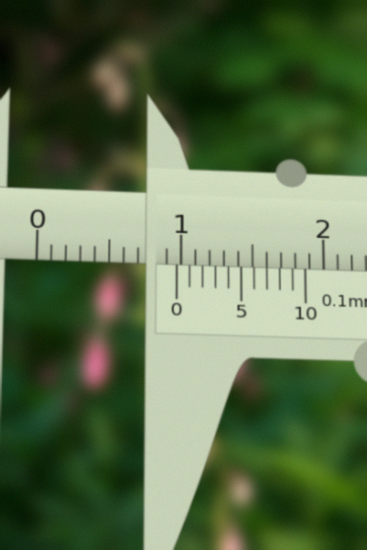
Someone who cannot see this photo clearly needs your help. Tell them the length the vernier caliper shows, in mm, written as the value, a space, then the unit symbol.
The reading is 9.7 mm
